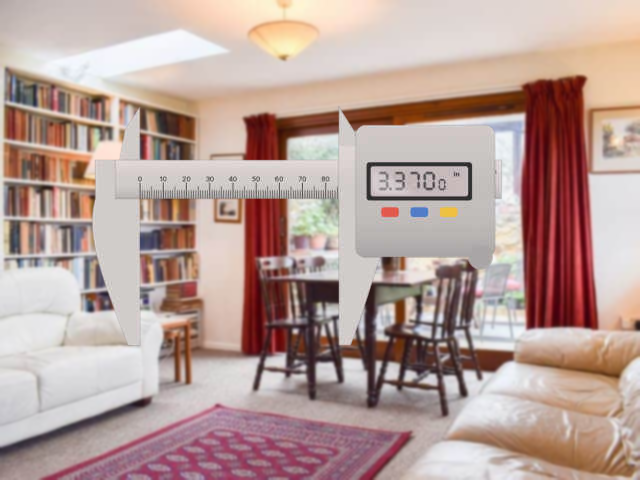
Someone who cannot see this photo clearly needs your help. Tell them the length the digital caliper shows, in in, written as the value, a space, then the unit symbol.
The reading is 3.3700 in
